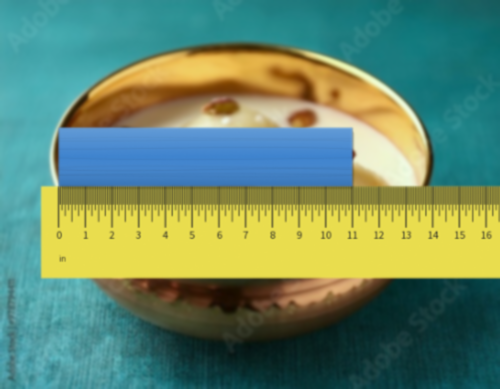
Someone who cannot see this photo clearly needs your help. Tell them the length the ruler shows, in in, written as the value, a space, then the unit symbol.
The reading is 11 in
